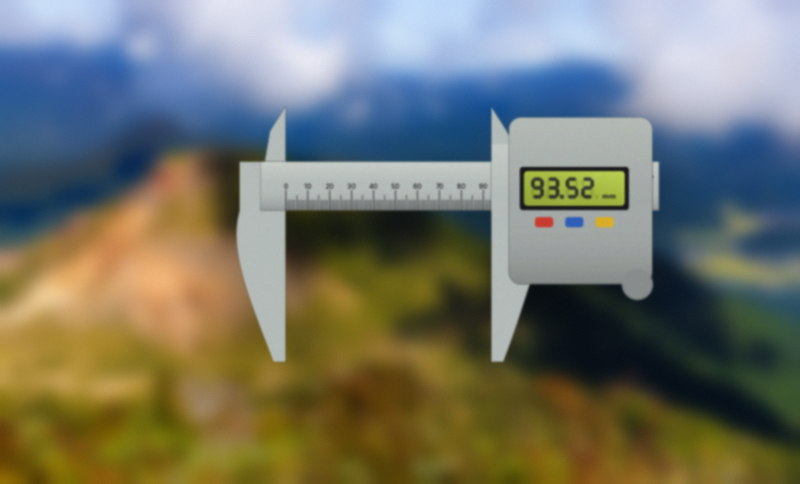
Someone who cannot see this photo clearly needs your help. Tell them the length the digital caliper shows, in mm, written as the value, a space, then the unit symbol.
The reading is 93.52 mm
